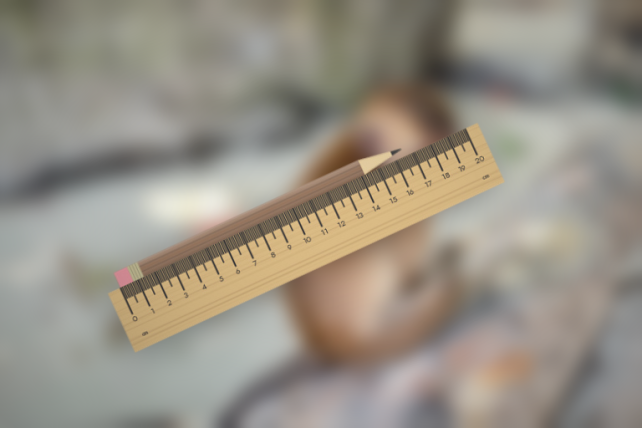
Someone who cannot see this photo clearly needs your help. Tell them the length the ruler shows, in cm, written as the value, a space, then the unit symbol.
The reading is 16.5 cm
